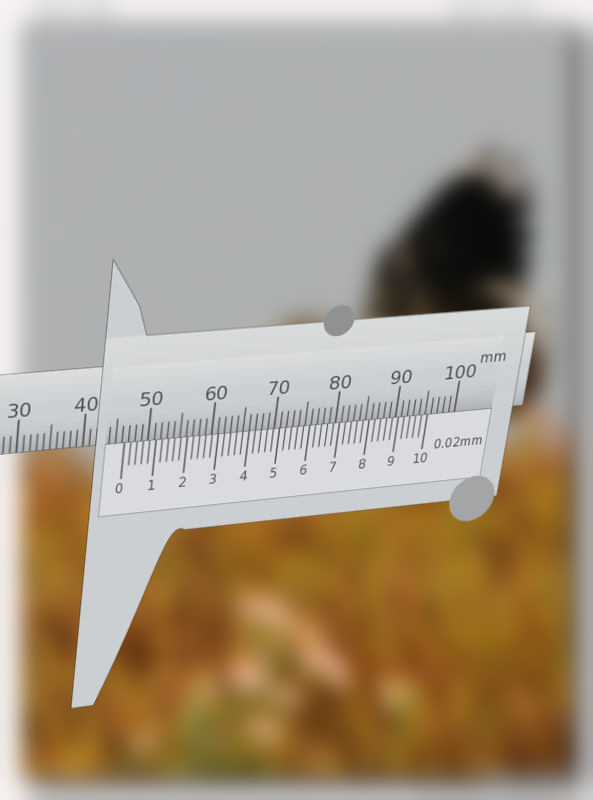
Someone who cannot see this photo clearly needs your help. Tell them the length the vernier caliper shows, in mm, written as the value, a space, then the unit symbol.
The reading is 46.4 mm
